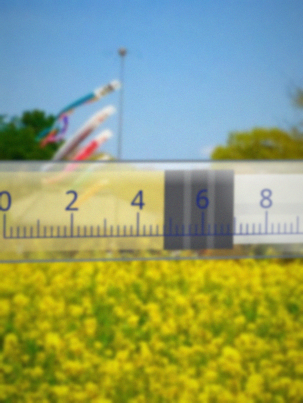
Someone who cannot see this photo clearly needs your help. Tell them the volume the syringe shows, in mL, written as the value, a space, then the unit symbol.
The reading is 4.8 mL
